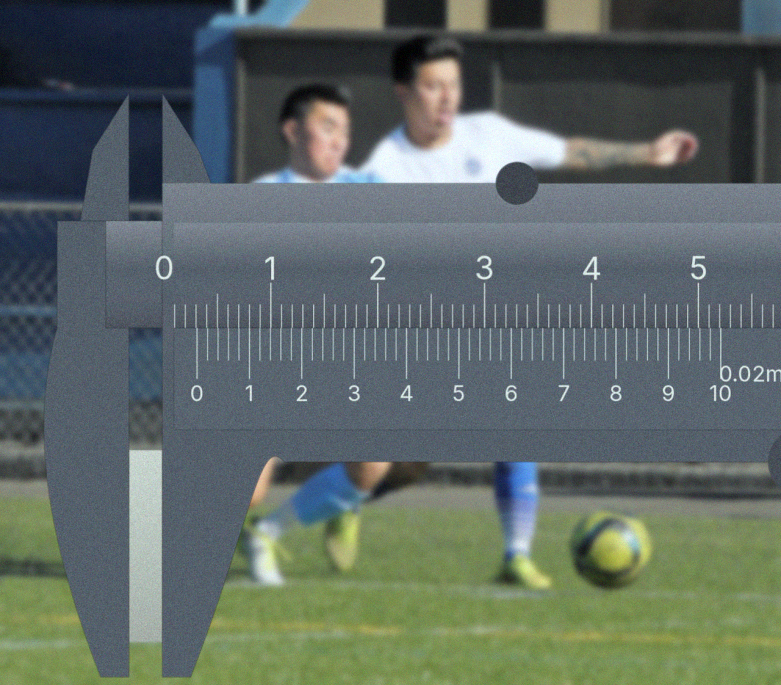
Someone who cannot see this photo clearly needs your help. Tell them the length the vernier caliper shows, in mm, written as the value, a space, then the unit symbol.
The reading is 3.1 mm
